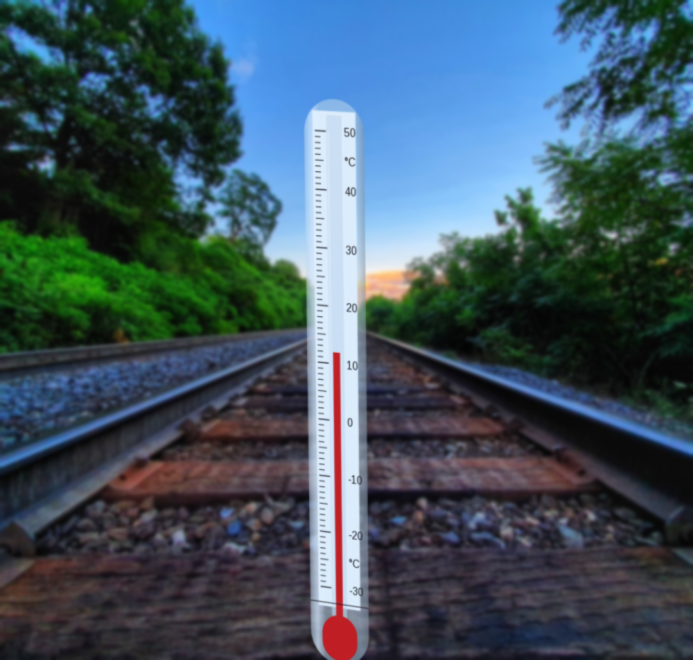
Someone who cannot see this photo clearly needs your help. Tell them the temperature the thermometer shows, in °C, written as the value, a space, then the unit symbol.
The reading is 12 °C
